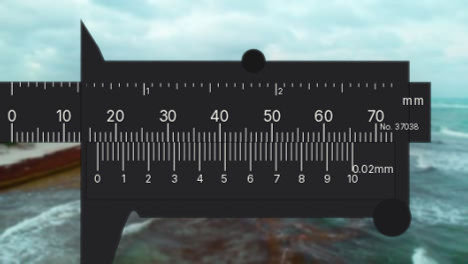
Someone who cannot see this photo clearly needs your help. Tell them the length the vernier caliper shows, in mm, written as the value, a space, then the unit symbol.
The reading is 16.5 mm
